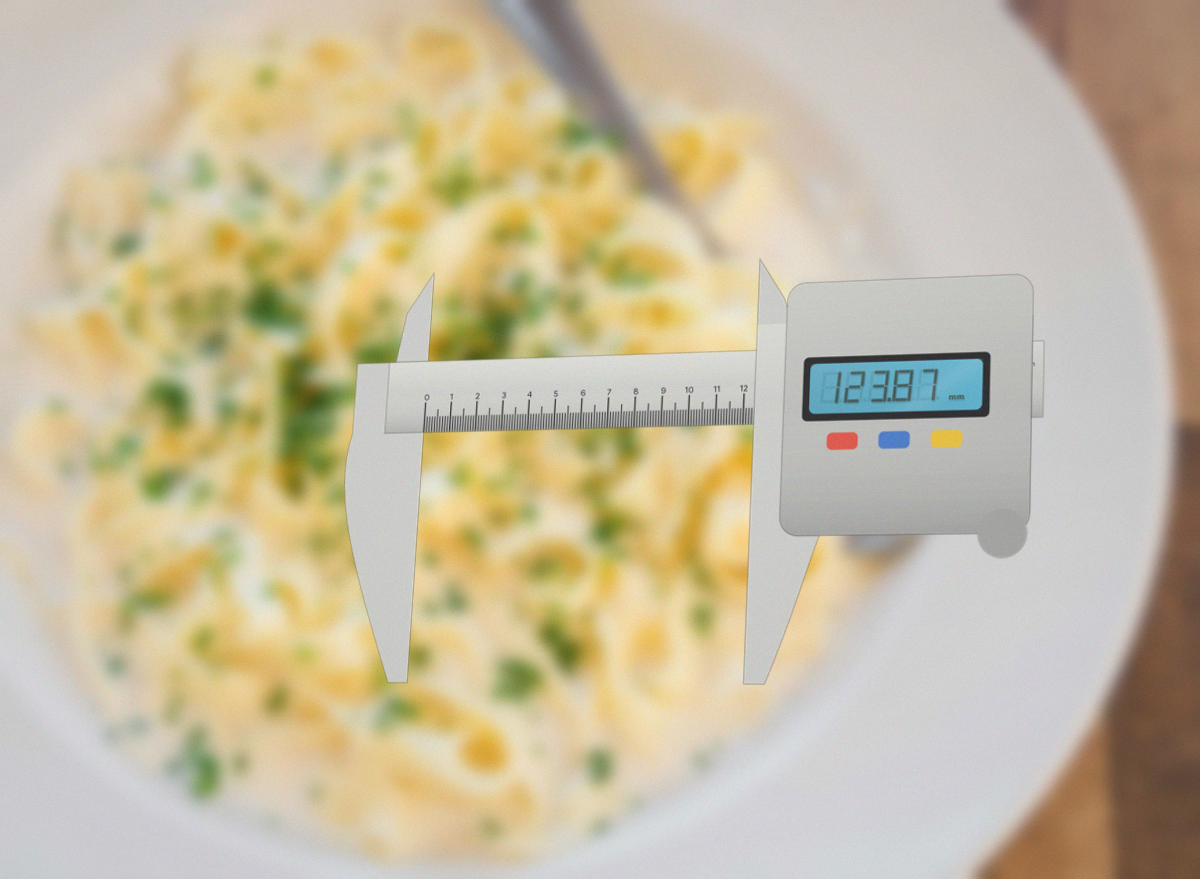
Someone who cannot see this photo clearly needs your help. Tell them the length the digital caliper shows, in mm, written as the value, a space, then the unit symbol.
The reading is 123.87 mm
